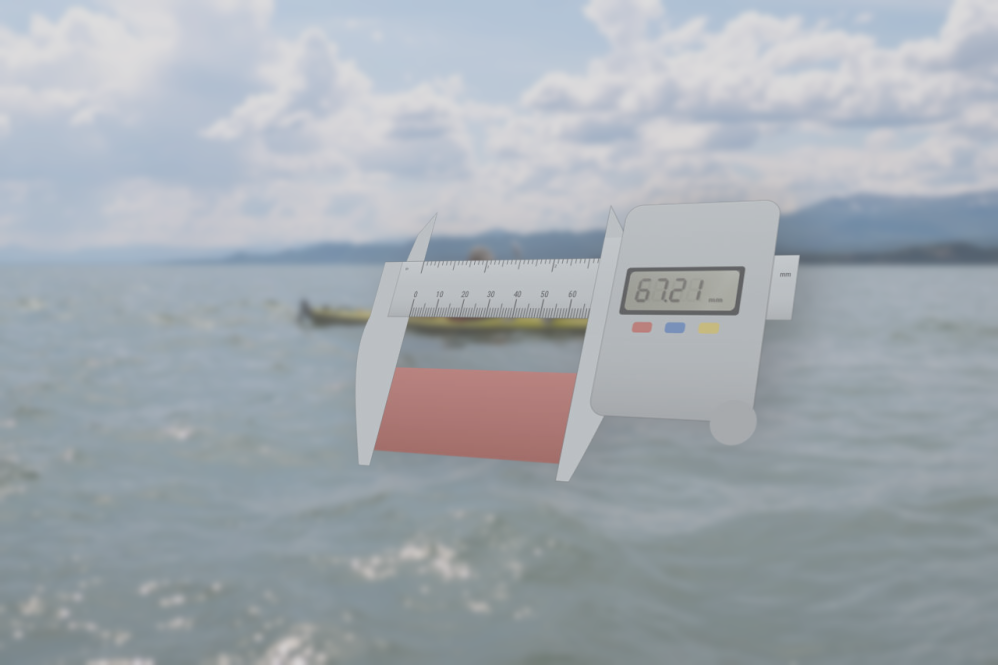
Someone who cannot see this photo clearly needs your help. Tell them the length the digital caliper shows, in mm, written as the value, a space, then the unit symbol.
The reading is 67.21 mm
